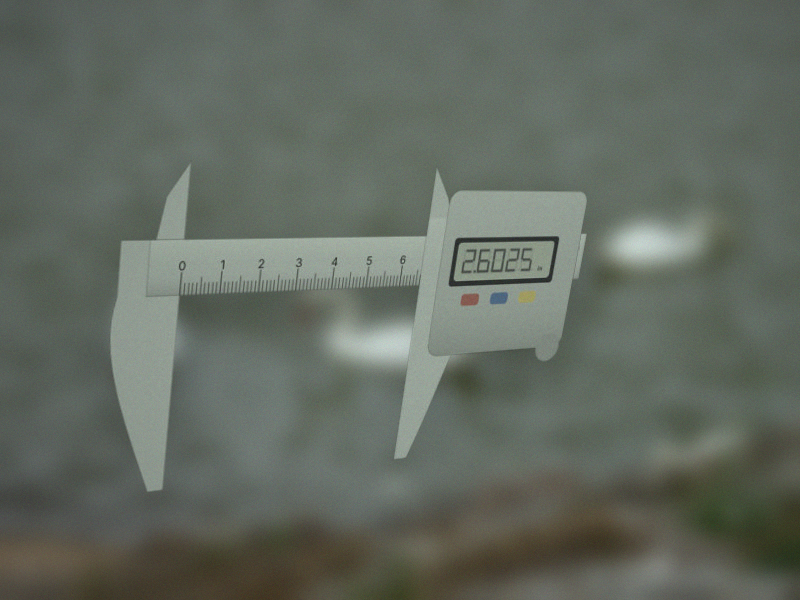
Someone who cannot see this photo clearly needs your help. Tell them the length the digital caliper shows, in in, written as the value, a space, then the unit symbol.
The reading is 2.6025 in
